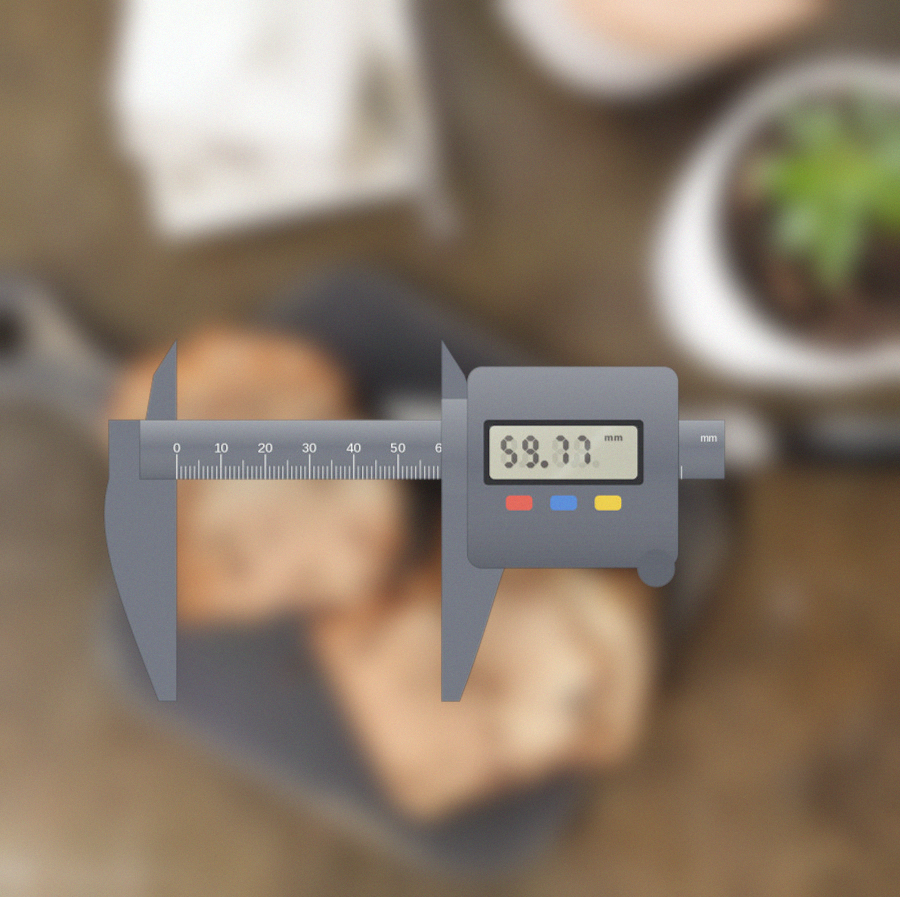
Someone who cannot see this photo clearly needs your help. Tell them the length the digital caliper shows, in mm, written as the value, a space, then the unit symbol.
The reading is 59.77 mm
